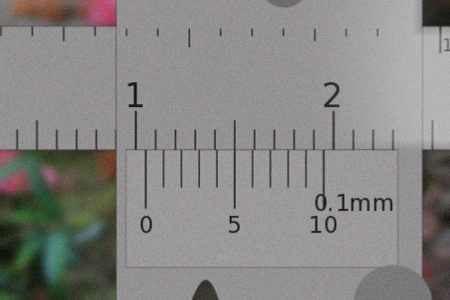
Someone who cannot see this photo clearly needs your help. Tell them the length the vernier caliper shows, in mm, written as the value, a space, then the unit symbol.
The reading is 10.5 mm
